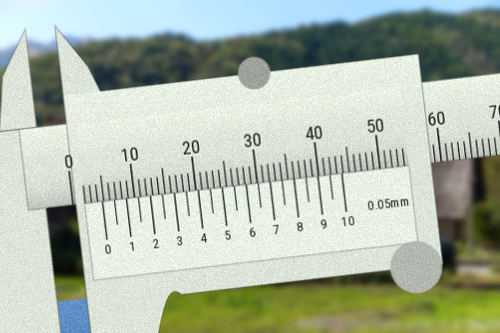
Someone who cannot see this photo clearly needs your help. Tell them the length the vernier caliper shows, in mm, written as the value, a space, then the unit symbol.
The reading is 4.8 mm
